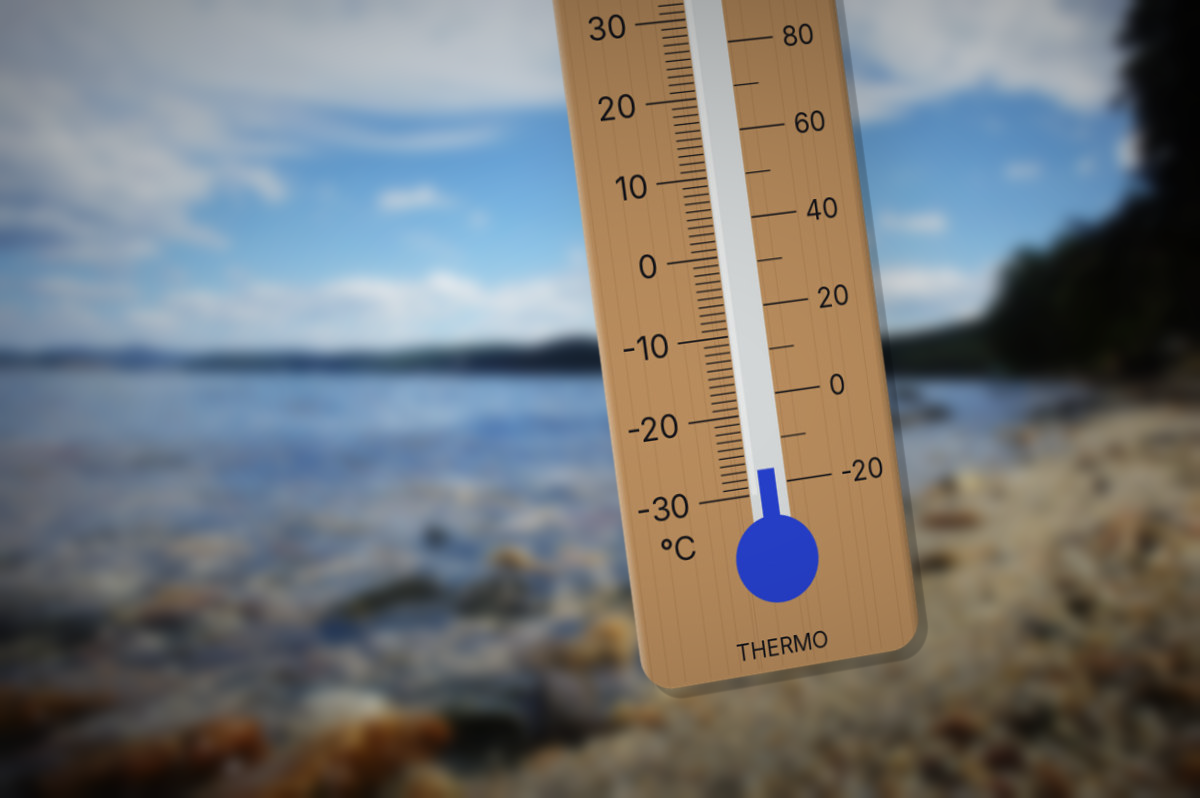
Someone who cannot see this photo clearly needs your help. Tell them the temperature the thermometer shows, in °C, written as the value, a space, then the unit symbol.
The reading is -27 °C
